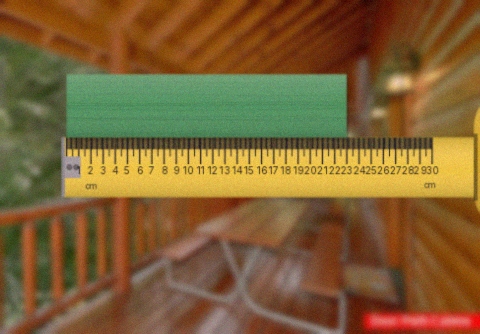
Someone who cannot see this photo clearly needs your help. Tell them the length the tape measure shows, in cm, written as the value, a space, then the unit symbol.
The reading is 23 cm
